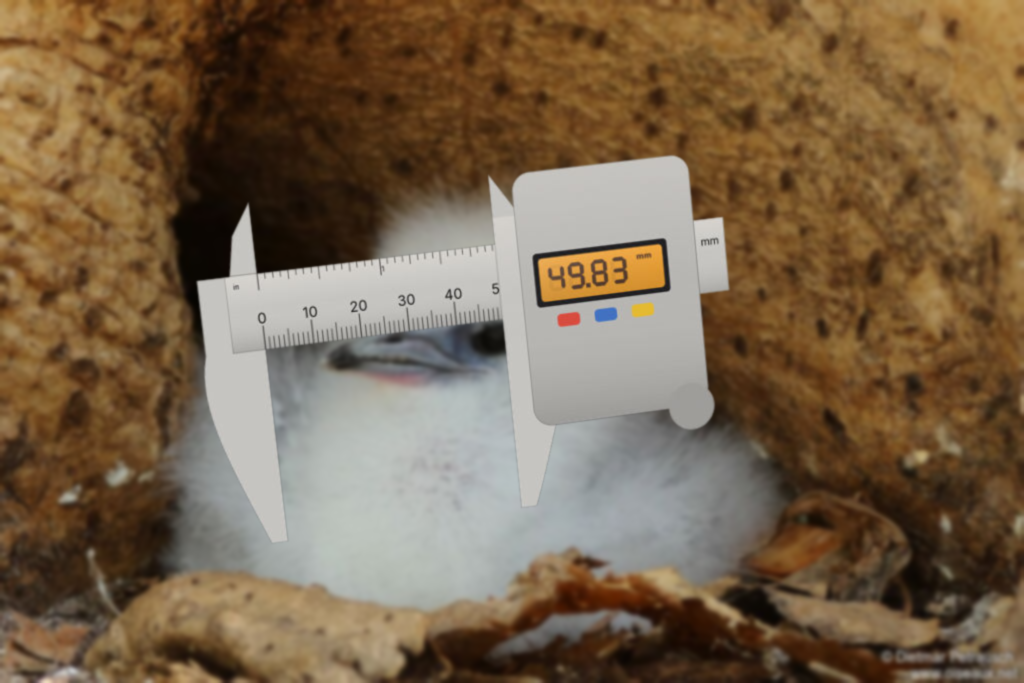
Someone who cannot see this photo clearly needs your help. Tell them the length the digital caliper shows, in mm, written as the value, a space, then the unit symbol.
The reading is 49.83 mm
